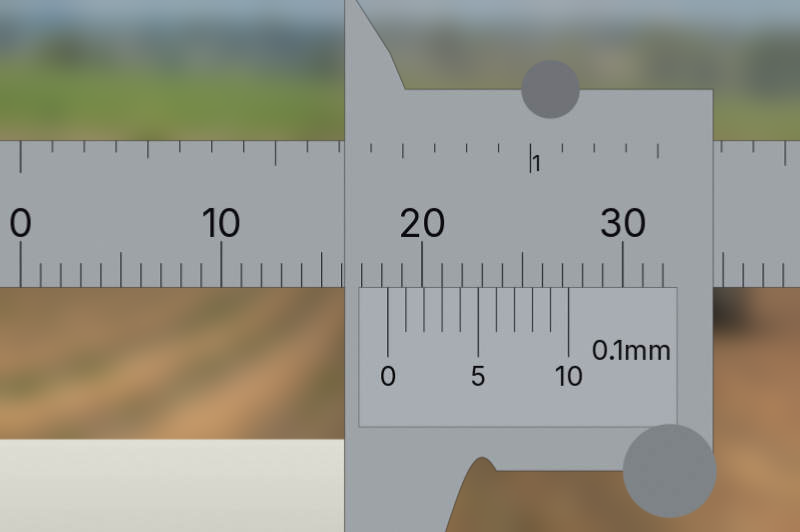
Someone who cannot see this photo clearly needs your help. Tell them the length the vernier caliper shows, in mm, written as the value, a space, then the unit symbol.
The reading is 18.3 mm
